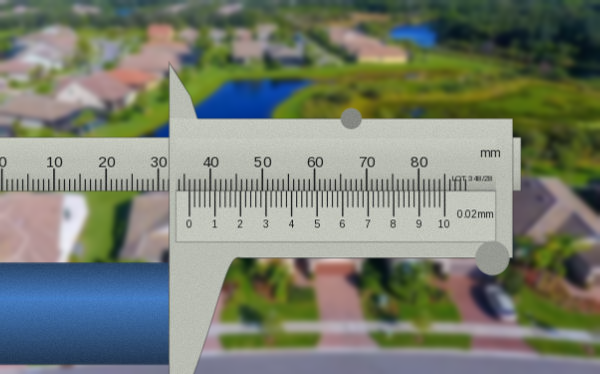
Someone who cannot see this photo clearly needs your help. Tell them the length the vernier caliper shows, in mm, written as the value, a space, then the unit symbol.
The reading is 36.0 mm
